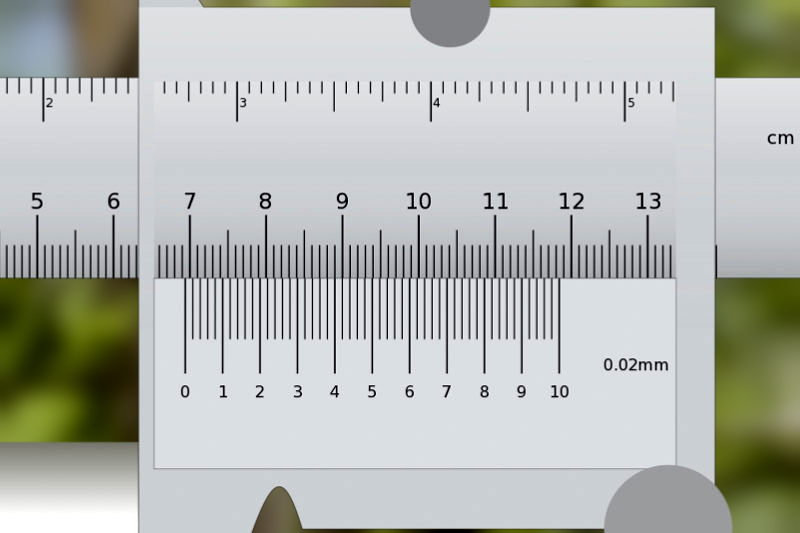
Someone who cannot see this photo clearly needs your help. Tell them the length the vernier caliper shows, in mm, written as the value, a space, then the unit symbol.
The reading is 69.4 mm
